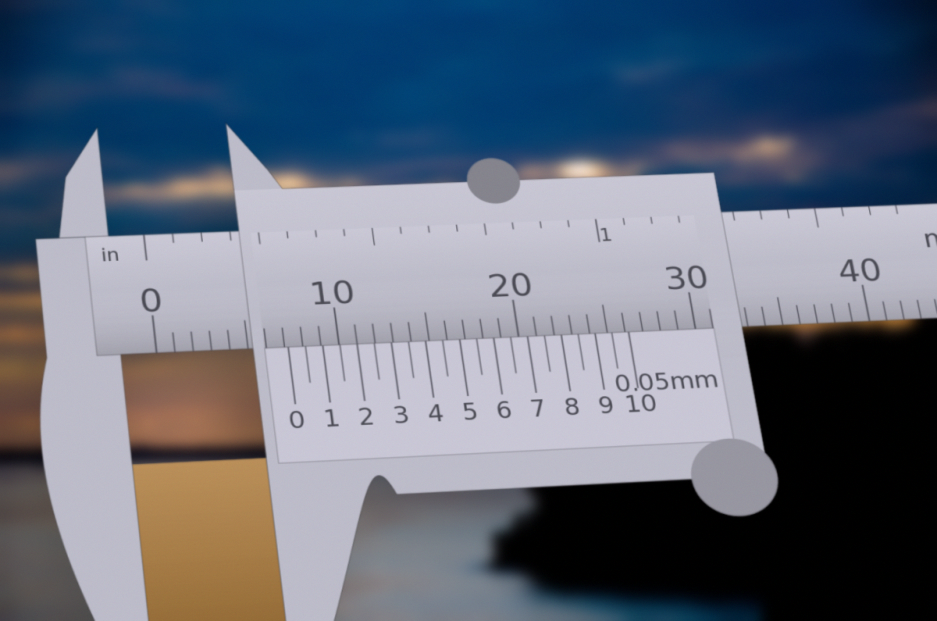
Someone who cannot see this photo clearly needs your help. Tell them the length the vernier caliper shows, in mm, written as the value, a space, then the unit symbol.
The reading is 7.2 mm
